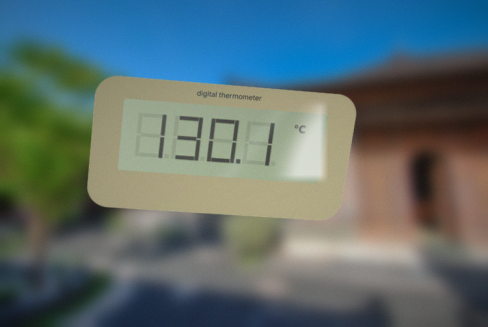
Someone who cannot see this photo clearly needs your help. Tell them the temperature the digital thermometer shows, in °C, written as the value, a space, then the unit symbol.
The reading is 130.1 °C
